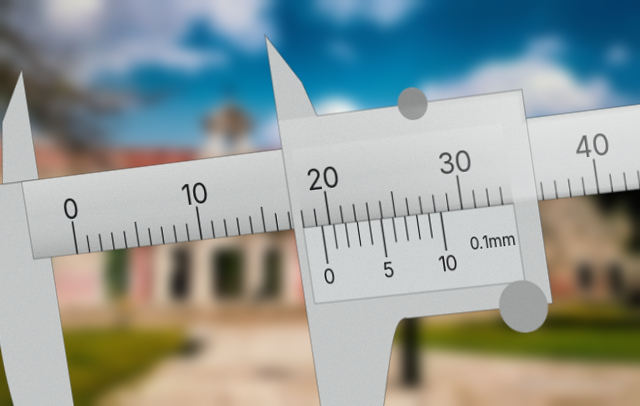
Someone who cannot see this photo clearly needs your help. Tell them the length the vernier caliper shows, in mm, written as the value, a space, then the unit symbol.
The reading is 19.4 mm
